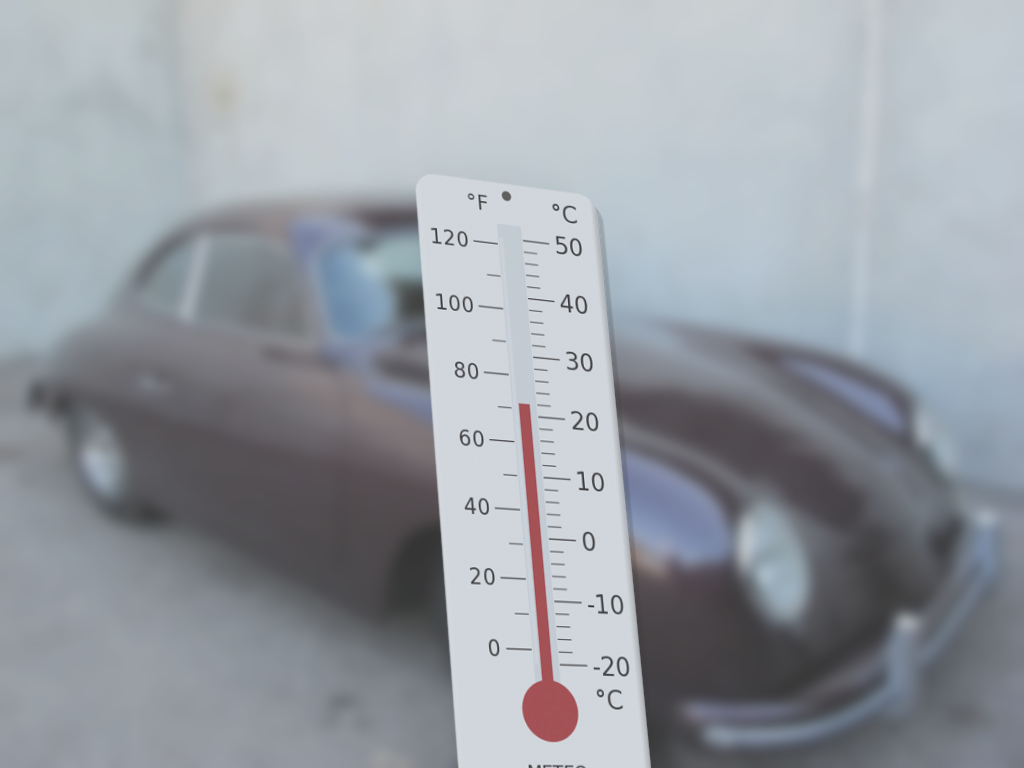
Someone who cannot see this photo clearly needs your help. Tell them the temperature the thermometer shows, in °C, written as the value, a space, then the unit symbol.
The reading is 22 °C
